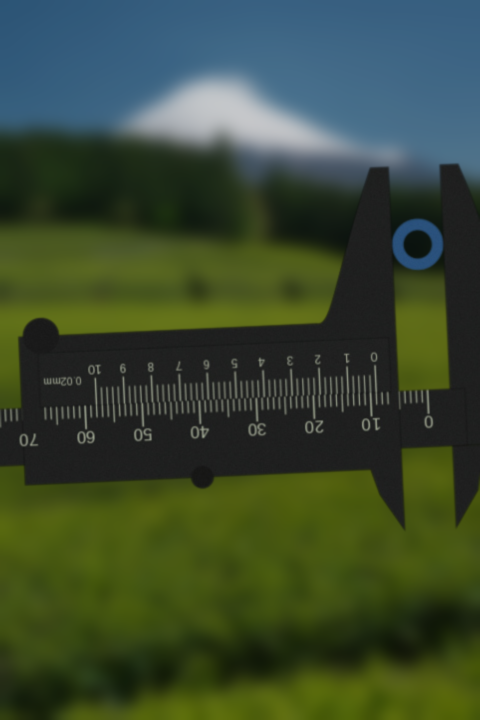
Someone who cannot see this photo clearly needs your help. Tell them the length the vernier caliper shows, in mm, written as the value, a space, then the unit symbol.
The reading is 9.0 mm
